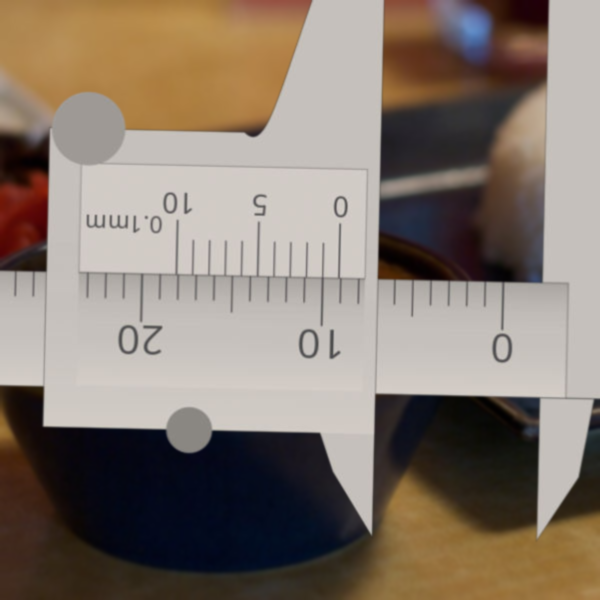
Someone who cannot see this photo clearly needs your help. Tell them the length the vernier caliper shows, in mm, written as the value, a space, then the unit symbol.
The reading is 9.1 mm
